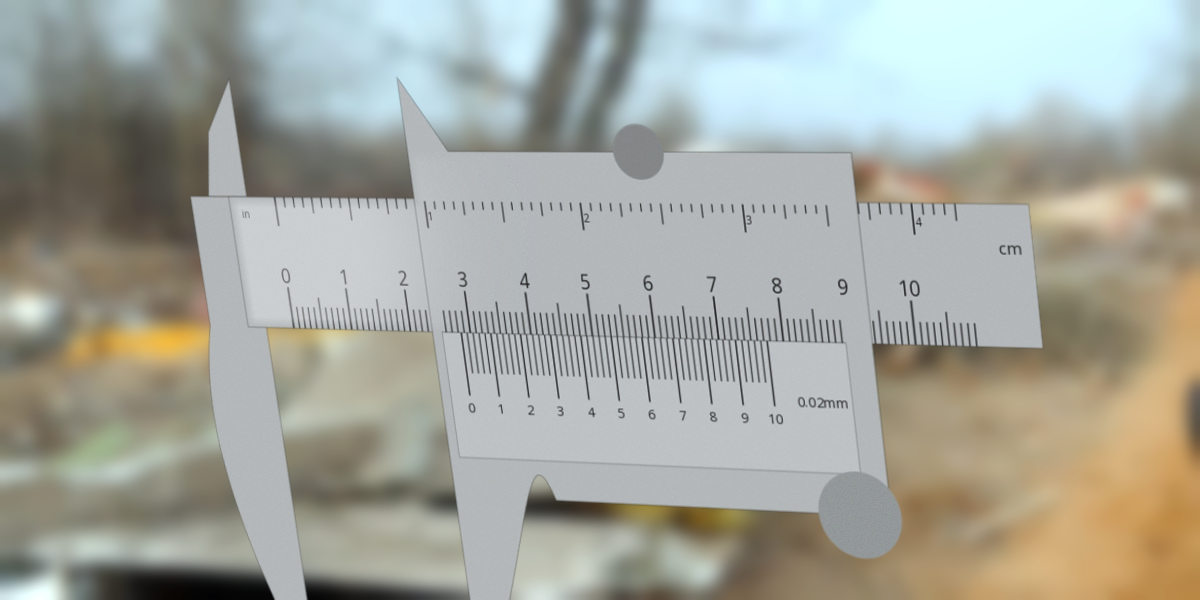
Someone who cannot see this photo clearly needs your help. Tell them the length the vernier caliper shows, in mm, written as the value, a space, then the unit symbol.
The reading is 28.5 mm
